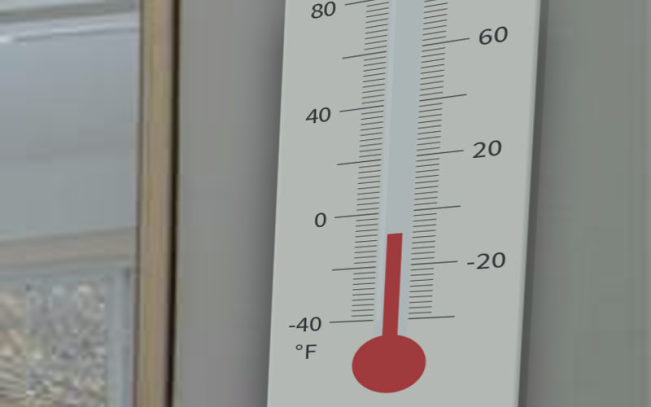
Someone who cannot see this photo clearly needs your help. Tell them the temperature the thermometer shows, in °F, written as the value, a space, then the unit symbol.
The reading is -8 °F
